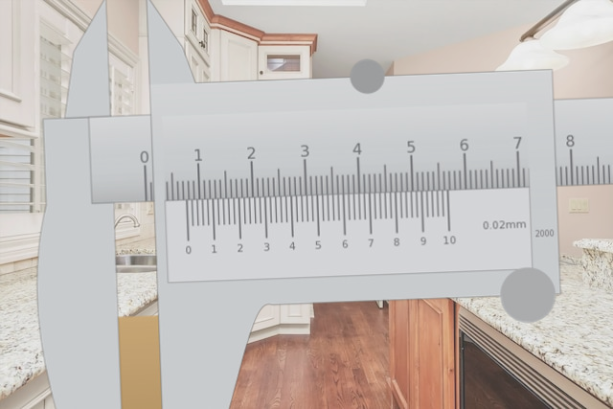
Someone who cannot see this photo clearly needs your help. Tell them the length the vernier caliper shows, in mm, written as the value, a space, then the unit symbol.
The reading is 7.6 mm
